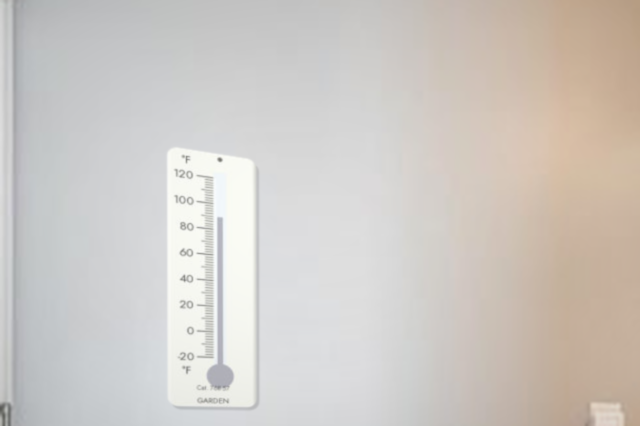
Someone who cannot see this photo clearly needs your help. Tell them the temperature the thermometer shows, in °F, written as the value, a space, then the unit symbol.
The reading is 90 °F
